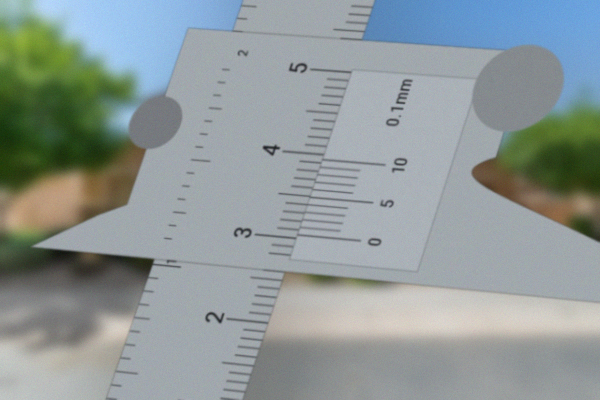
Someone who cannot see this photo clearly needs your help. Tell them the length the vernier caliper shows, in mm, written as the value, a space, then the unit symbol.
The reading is 30.4 mm
